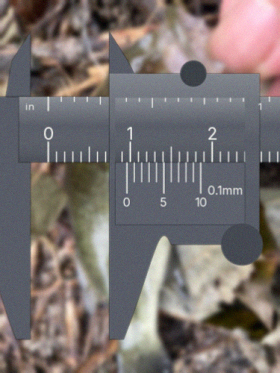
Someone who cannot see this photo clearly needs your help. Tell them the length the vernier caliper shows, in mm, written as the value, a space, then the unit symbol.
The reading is 9.6 mm
